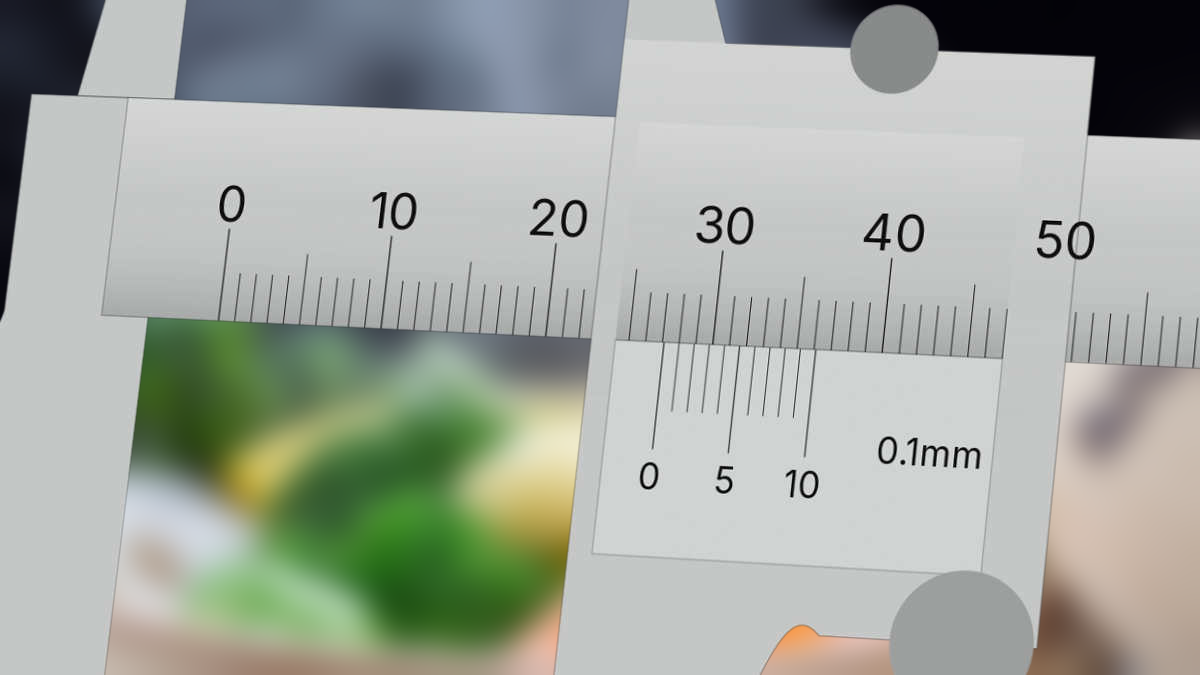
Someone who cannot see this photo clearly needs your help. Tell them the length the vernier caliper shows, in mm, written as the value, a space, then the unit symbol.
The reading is 27.1 mm
